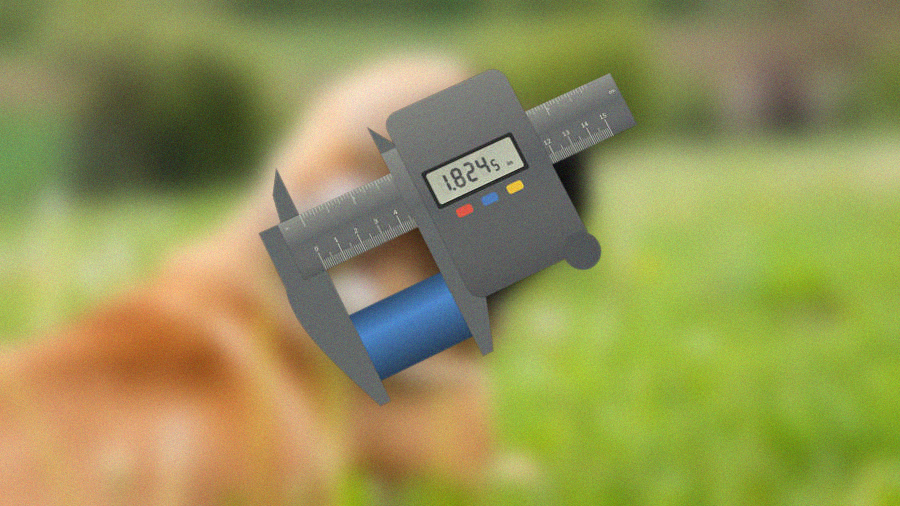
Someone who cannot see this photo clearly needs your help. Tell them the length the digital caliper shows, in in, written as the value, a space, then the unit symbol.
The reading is 1.8245 in
